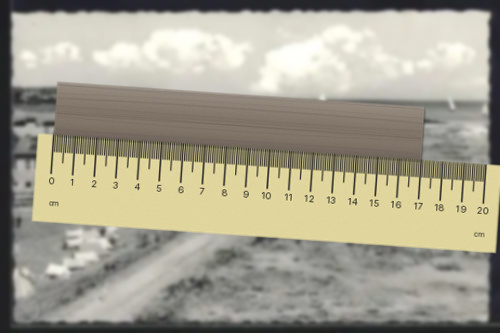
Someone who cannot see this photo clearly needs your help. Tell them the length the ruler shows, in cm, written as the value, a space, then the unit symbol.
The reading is 17 cm
